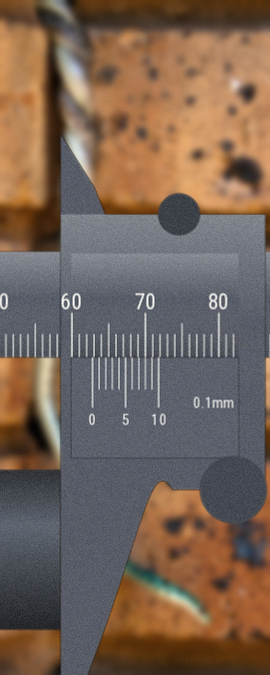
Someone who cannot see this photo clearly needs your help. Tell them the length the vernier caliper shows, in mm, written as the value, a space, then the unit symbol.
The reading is 62.8 mm
